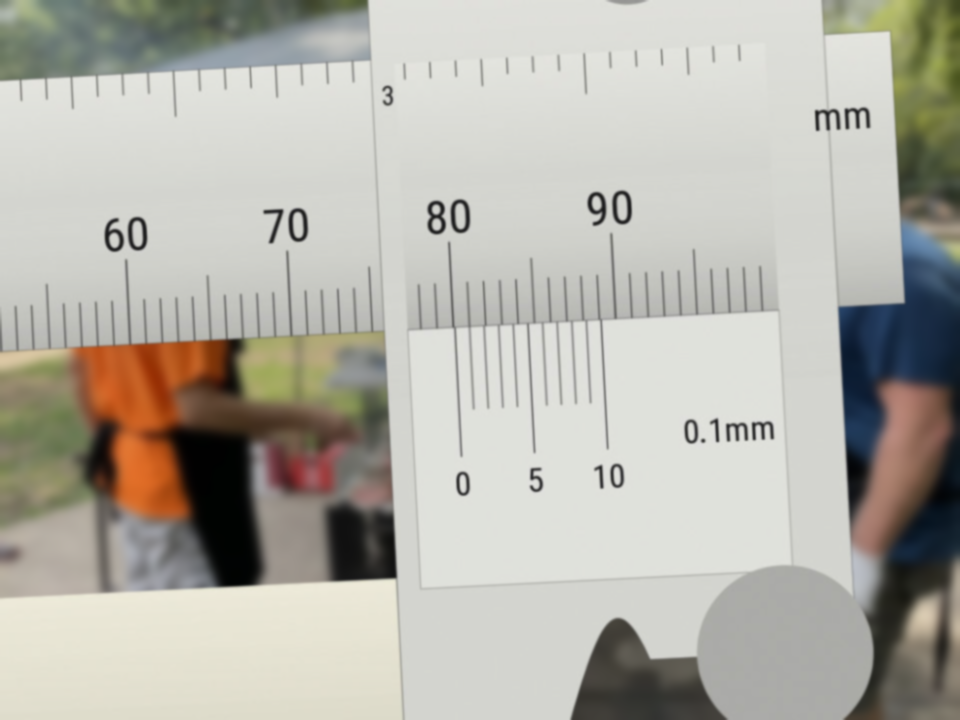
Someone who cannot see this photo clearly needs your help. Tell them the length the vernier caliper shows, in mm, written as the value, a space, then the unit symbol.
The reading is 80.1 mm
